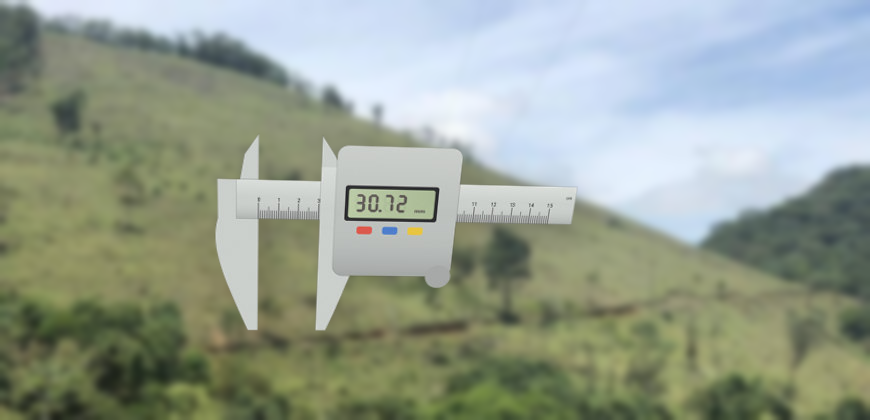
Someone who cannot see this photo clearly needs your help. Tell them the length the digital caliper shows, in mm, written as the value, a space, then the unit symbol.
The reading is 30.72 mm
